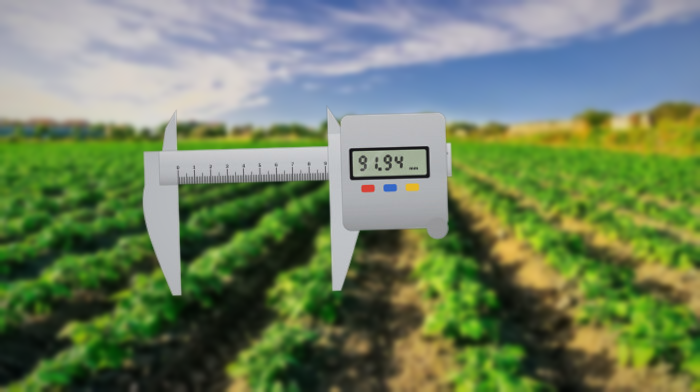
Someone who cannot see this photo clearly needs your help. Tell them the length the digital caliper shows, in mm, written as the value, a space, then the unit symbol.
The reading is 91.94 mm
